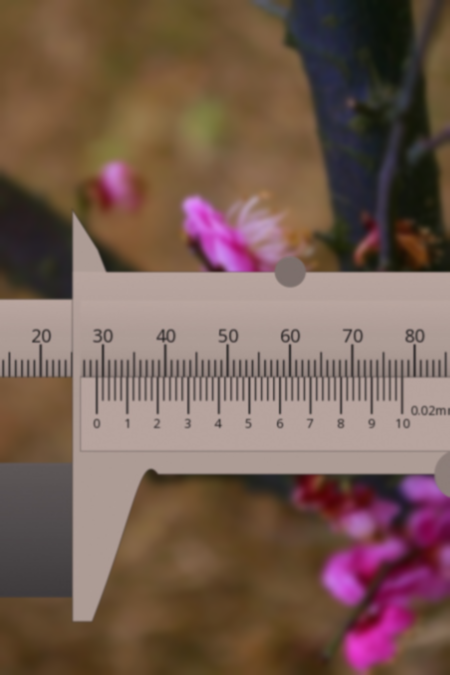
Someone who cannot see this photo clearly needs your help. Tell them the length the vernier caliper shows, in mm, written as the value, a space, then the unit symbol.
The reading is 29.0 mm
